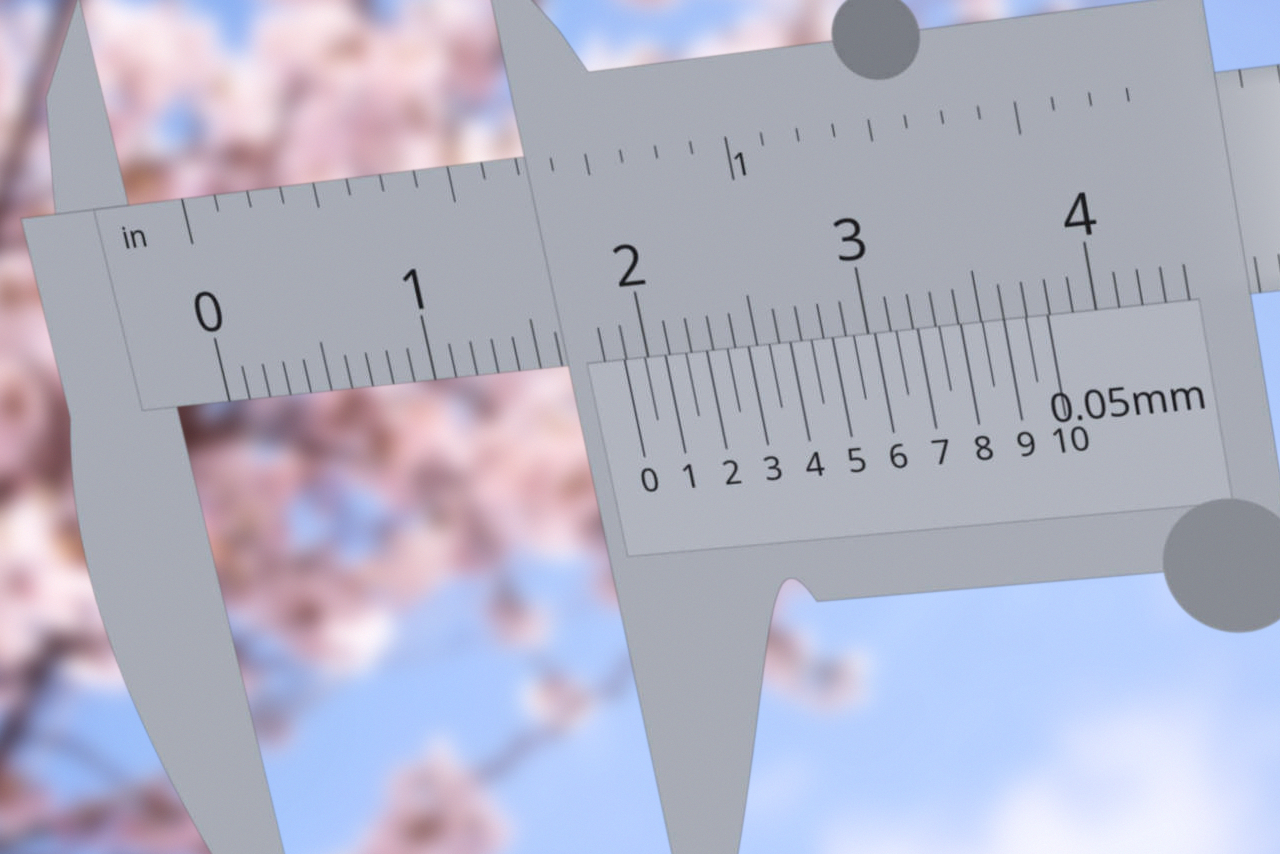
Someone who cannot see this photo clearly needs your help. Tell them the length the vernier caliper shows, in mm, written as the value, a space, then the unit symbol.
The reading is 18.9 mm
